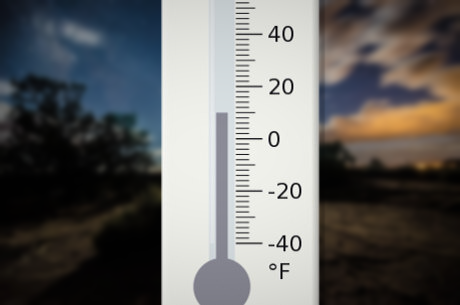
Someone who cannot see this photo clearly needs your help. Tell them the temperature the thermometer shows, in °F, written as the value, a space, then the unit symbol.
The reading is 10 °F
